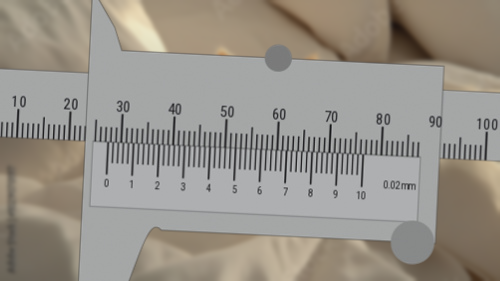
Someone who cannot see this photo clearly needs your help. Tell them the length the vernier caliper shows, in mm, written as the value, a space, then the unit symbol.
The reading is 27.5 mm
